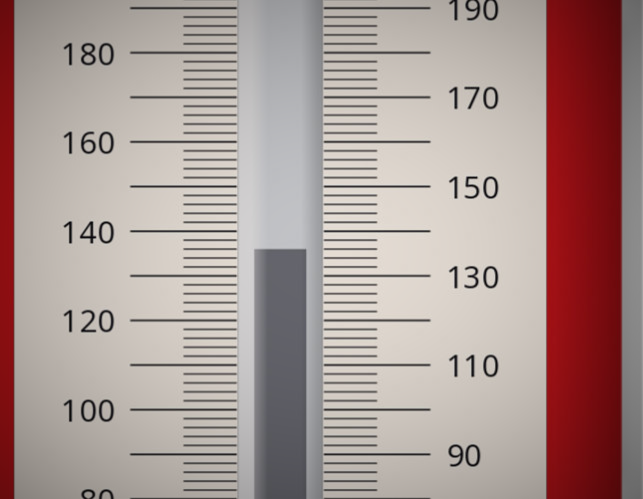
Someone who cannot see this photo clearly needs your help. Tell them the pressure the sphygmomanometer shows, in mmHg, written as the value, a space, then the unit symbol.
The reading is 136 mmHg
